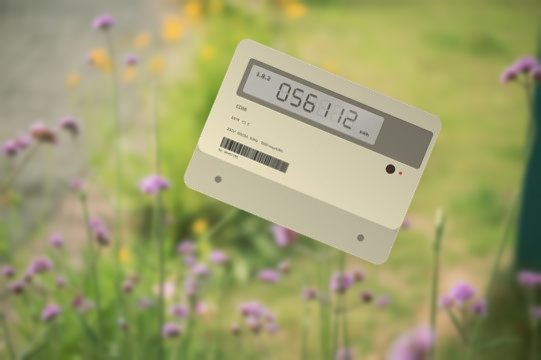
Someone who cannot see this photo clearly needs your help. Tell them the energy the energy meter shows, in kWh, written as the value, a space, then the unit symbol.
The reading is 56112 kWh
